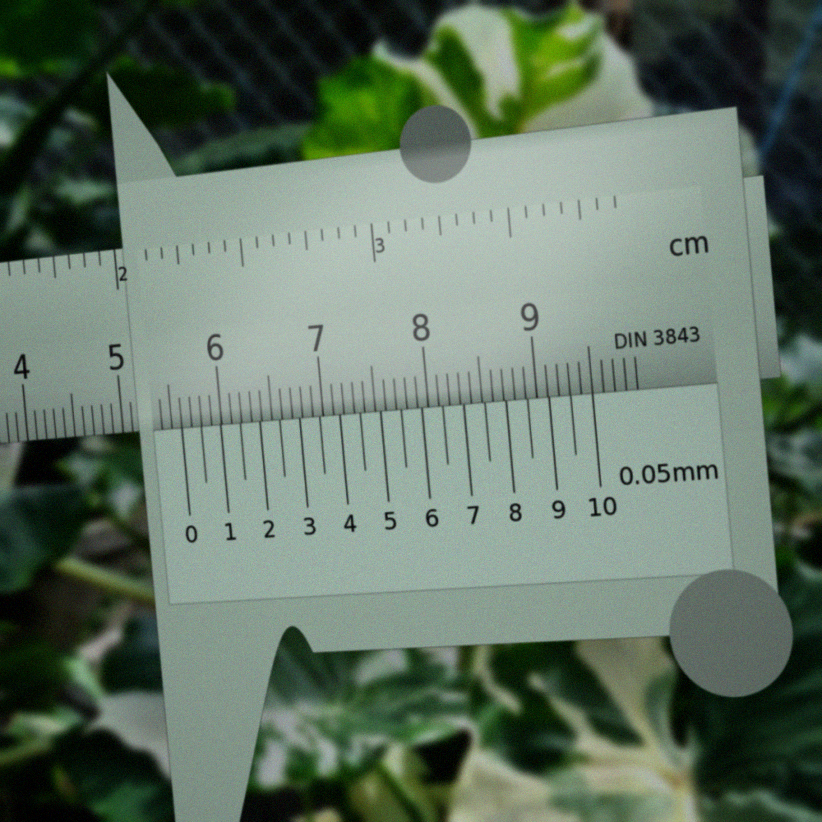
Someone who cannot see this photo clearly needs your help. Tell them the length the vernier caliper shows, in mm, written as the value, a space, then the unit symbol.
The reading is 56.0 mm
